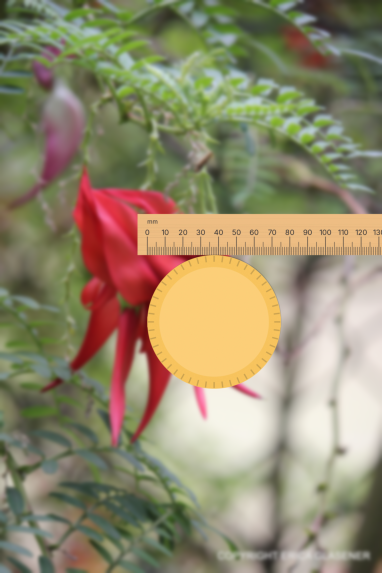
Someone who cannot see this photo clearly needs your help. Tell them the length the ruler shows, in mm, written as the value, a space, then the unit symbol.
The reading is 75 mm
